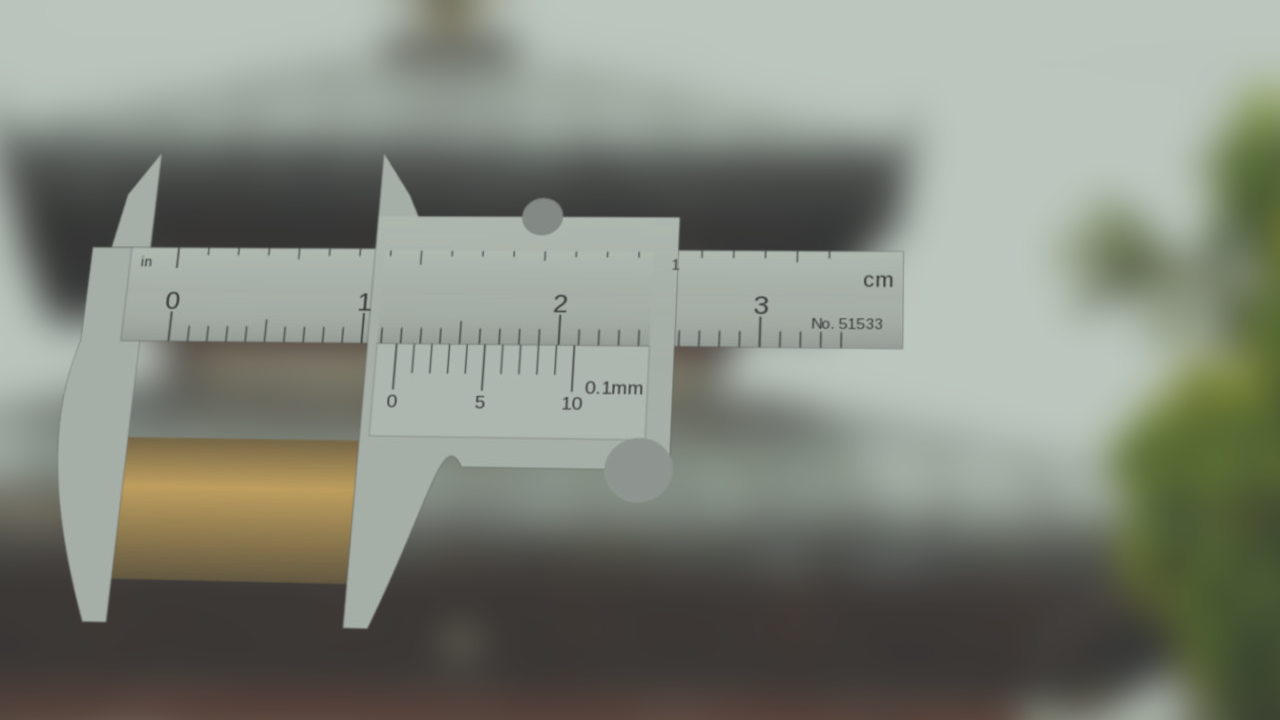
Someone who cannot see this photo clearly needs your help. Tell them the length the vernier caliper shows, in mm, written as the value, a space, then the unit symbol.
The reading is 11.8 mm
